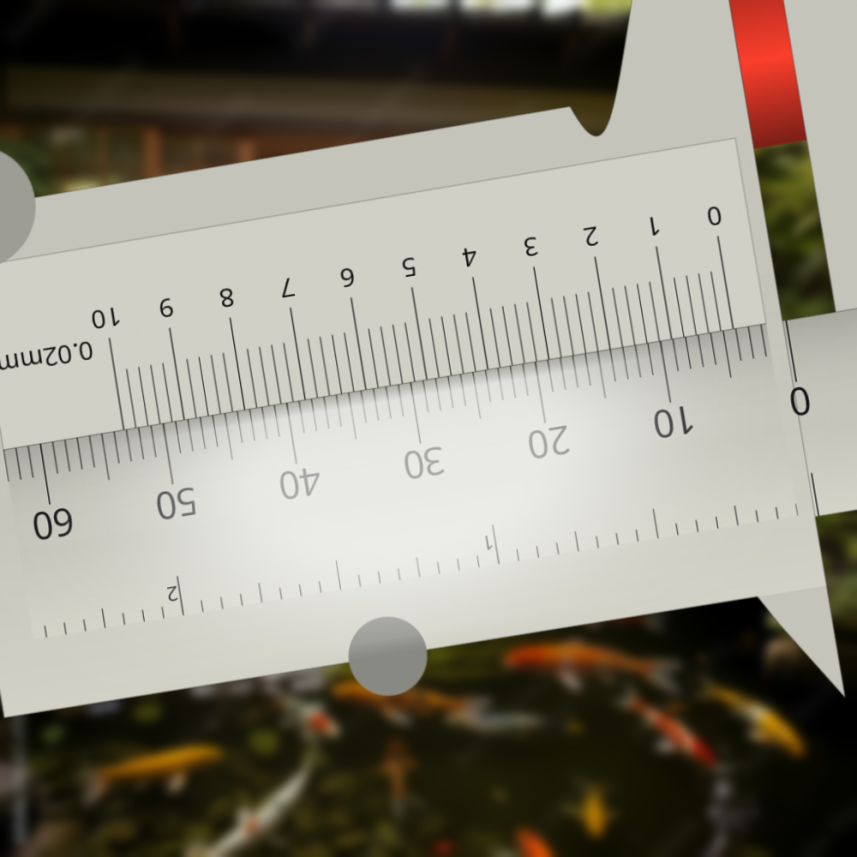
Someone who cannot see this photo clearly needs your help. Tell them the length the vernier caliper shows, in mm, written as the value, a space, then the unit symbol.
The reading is 4.2 mm
